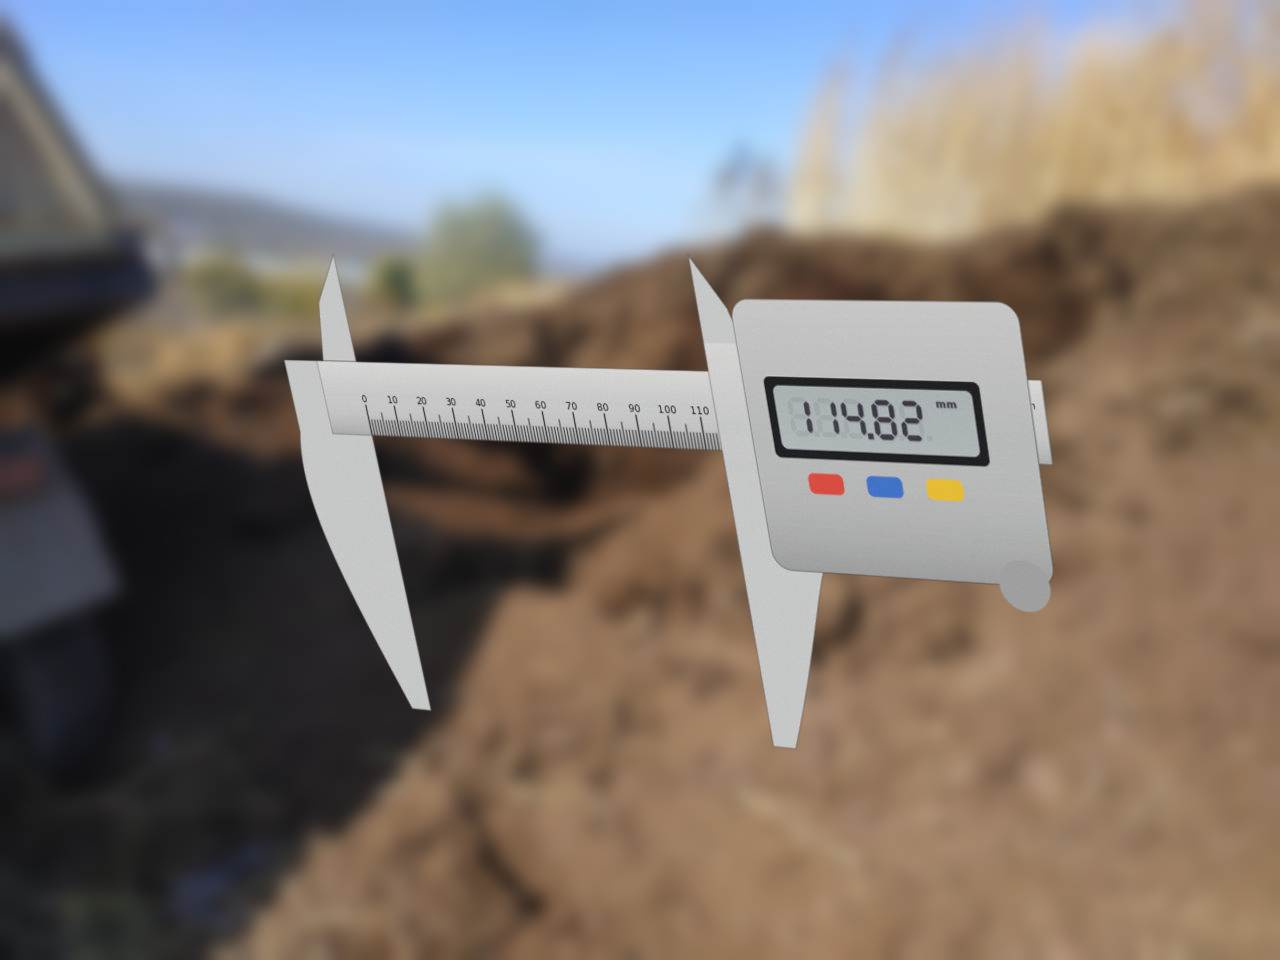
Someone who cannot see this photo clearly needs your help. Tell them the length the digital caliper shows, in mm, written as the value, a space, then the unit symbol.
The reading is 114.82 mm
